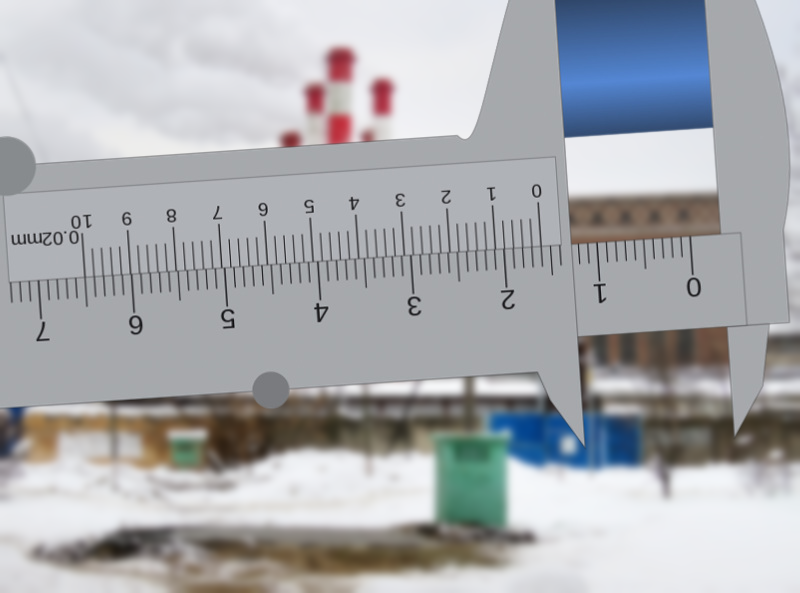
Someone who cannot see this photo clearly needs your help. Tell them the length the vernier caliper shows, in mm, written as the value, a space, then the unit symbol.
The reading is 16.0 mm
